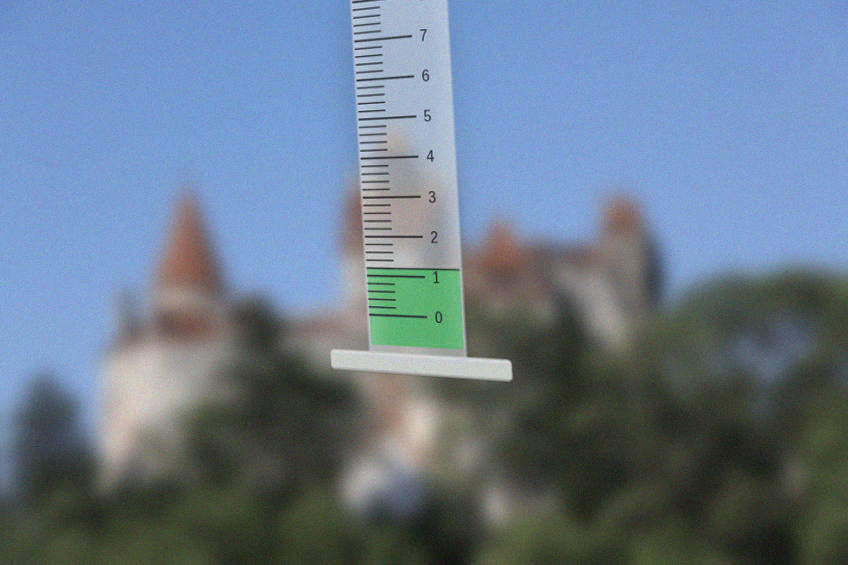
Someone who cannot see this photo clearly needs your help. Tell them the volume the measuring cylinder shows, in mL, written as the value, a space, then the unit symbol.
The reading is 1.2 mL
